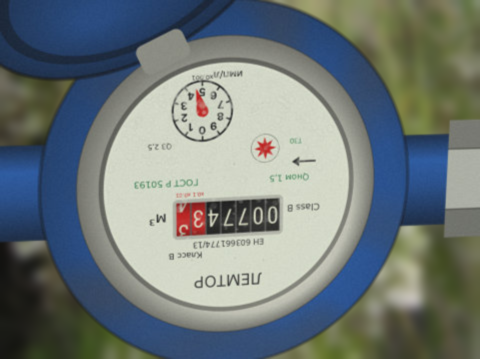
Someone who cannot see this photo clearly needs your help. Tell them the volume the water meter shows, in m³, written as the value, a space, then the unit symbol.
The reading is 774.334 m³
